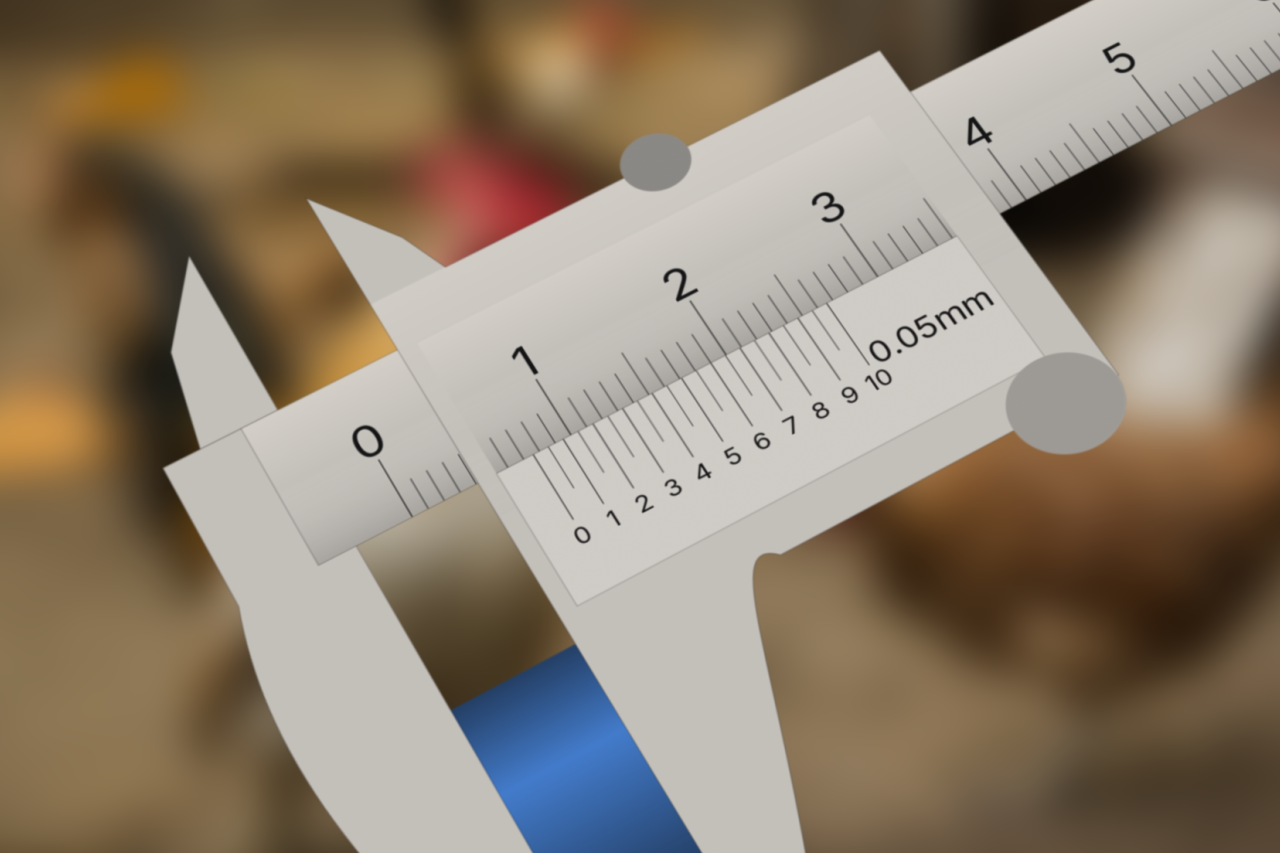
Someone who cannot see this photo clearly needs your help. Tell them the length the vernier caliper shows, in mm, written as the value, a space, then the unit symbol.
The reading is 7.6 mm
